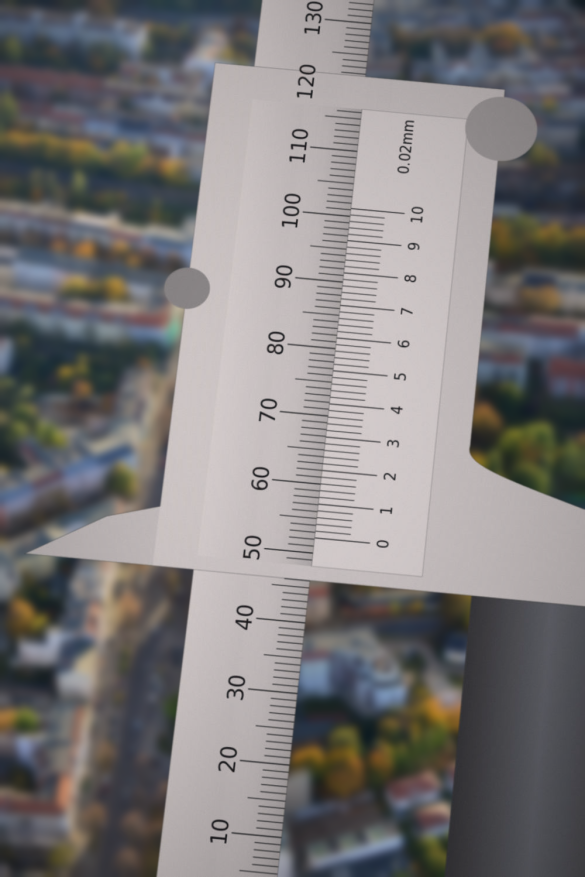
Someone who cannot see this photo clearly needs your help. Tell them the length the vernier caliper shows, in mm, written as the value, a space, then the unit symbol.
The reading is 52.2 mm
